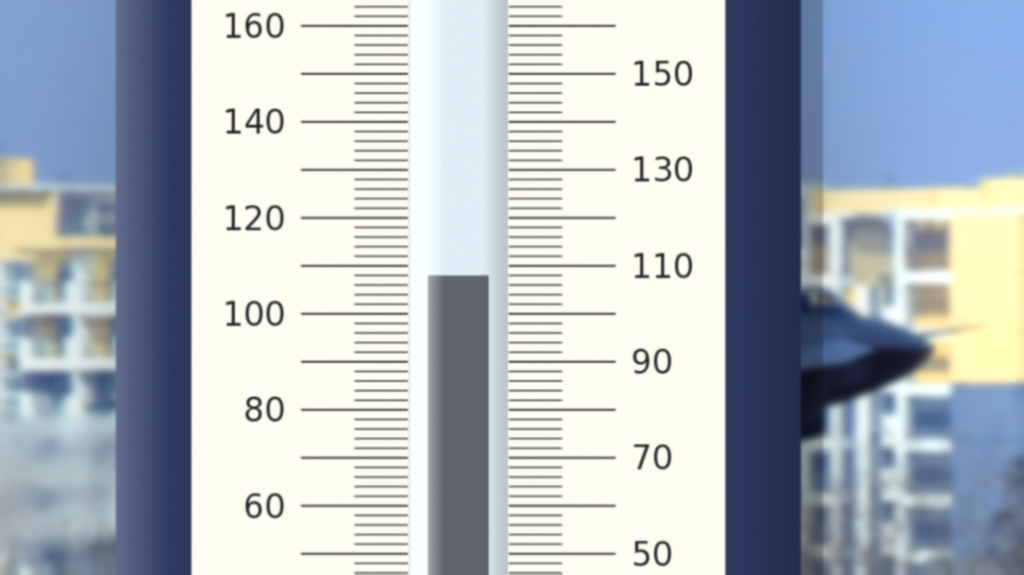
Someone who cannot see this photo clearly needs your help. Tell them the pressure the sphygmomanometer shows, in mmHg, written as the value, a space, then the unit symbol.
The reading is 108 mmHg
